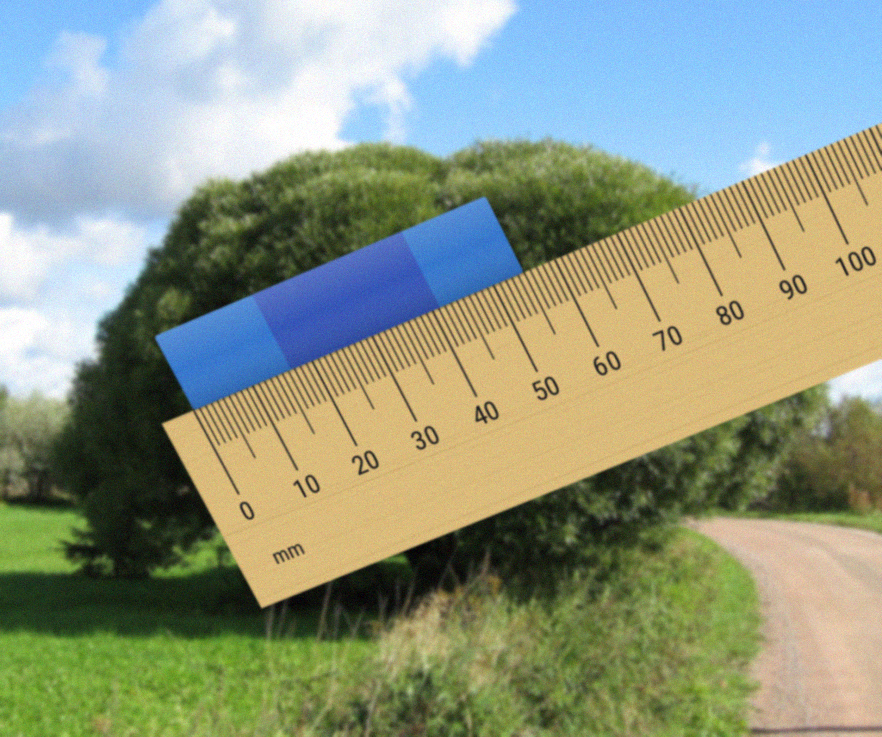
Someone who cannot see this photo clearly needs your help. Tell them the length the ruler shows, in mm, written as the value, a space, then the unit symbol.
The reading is 55 mm
